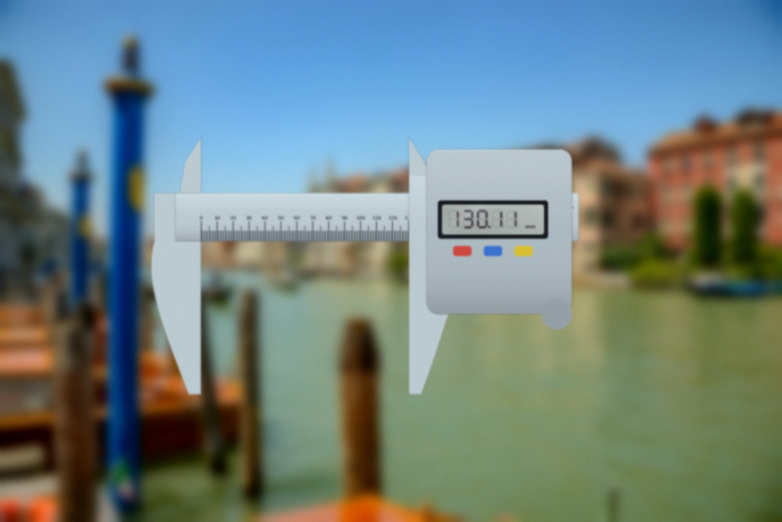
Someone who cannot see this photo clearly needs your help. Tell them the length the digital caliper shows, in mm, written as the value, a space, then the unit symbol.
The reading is 130.11 mm
